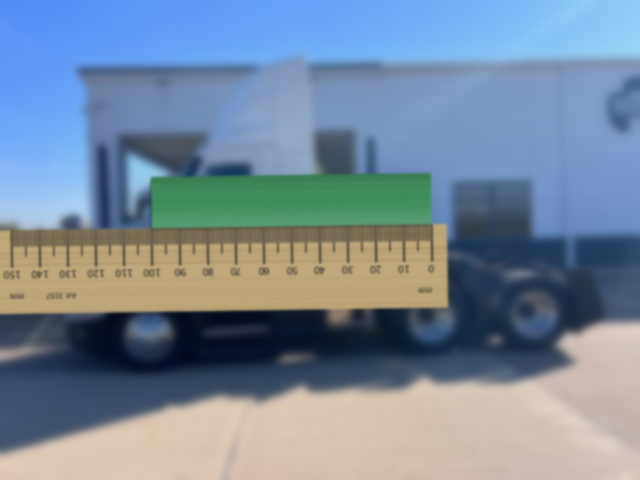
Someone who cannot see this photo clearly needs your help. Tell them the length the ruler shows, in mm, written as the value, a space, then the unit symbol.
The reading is 100 mm
